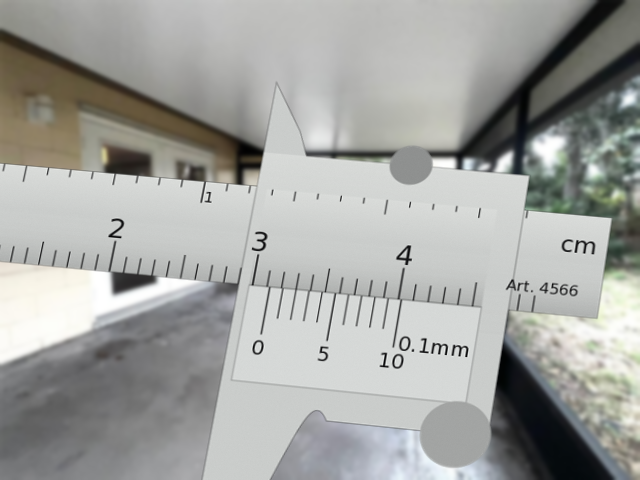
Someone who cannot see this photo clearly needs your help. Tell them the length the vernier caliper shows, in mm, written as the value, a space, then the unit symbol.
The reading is 31.2 mm
